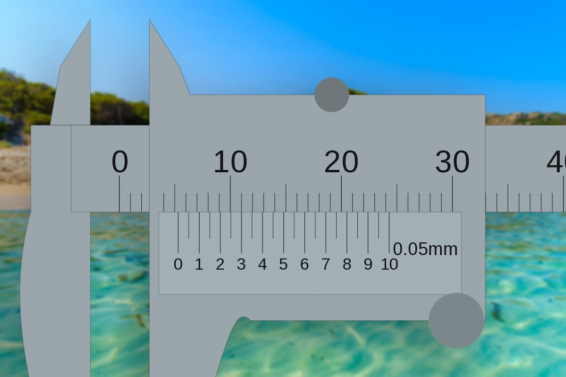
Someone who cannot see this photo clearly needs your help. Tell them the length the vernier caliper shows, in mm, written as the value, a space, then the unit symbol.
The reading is 5.3 mm
